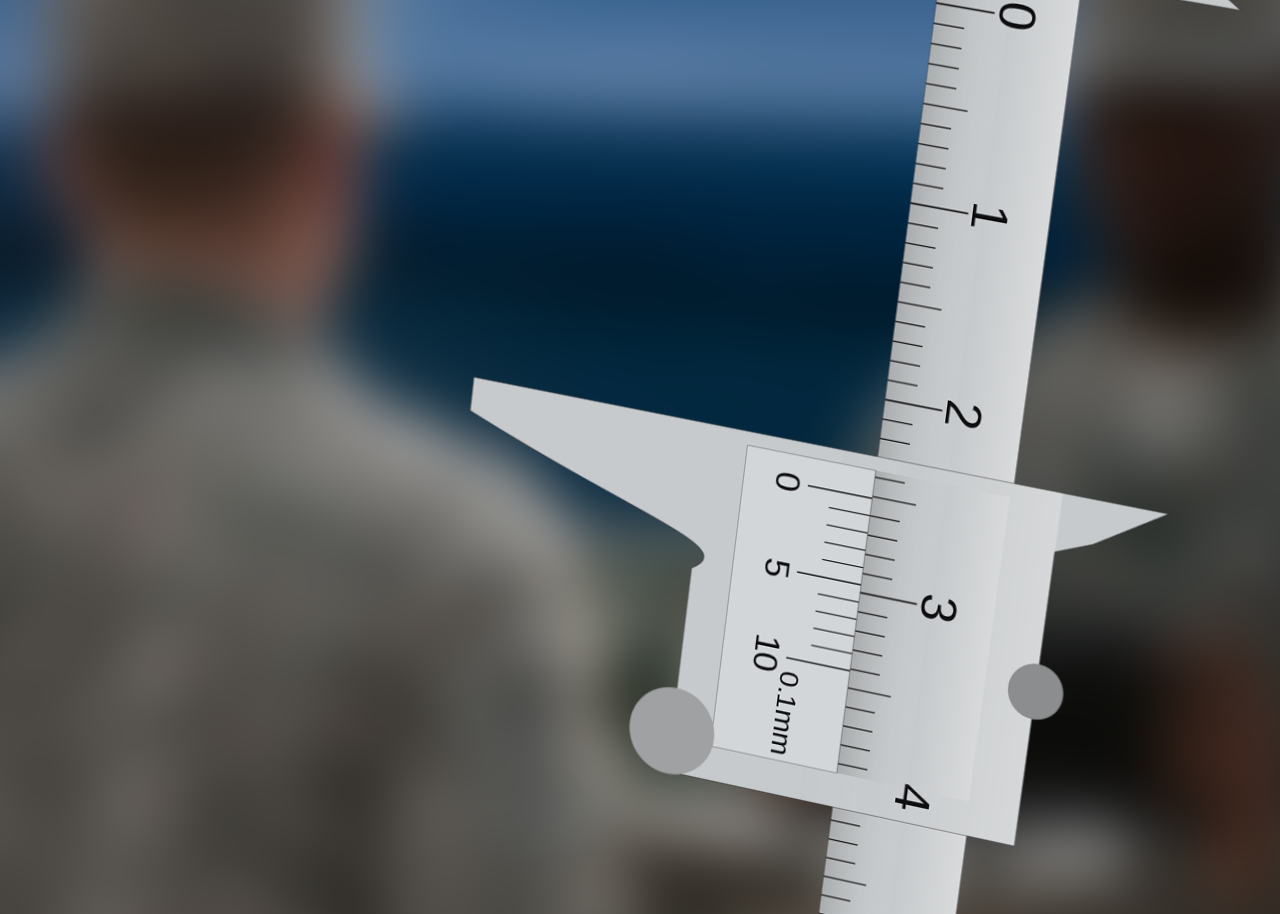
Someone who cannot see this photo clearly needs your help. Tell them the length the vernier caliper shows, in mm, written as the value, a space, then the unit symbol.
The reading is 25.1 mm
